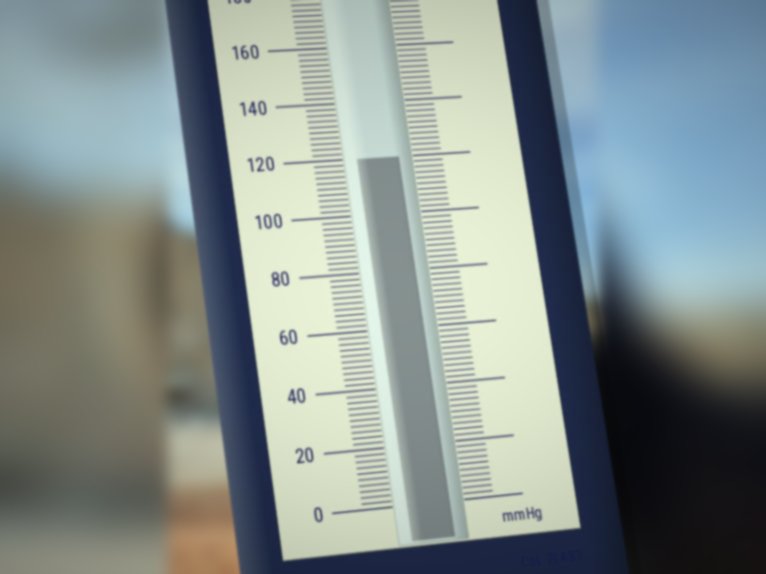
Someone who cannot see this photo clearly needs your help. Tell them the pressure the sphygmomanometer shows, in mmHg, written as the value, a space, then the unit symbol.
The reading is 120 mmHg
